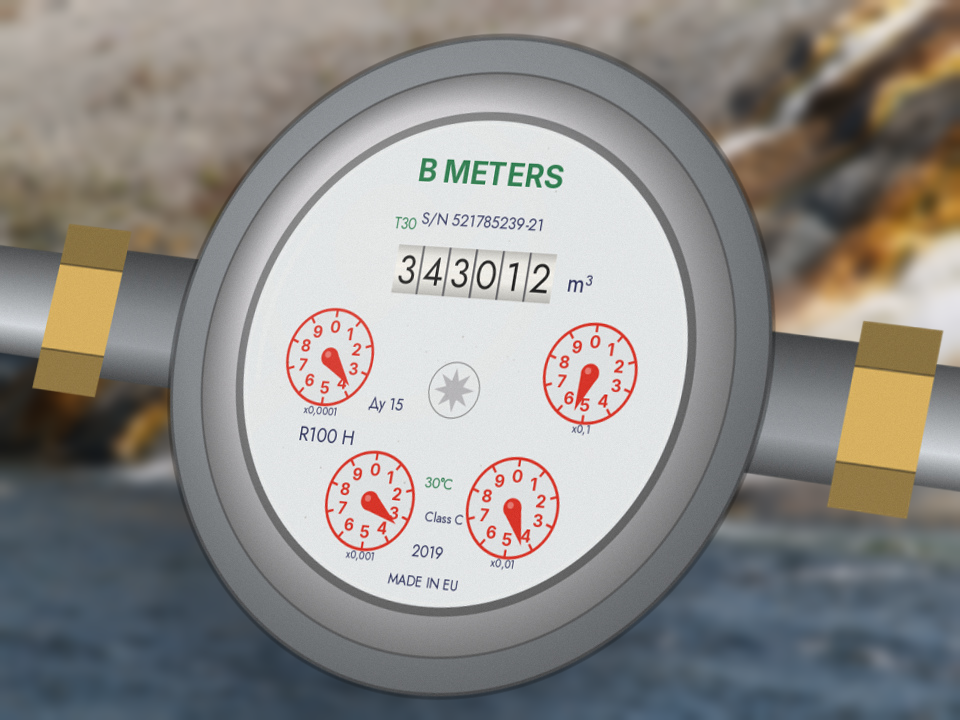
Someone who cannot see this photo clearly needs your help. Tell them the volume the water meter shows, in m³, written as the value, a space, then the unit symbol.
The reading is 343012.5433 m³
